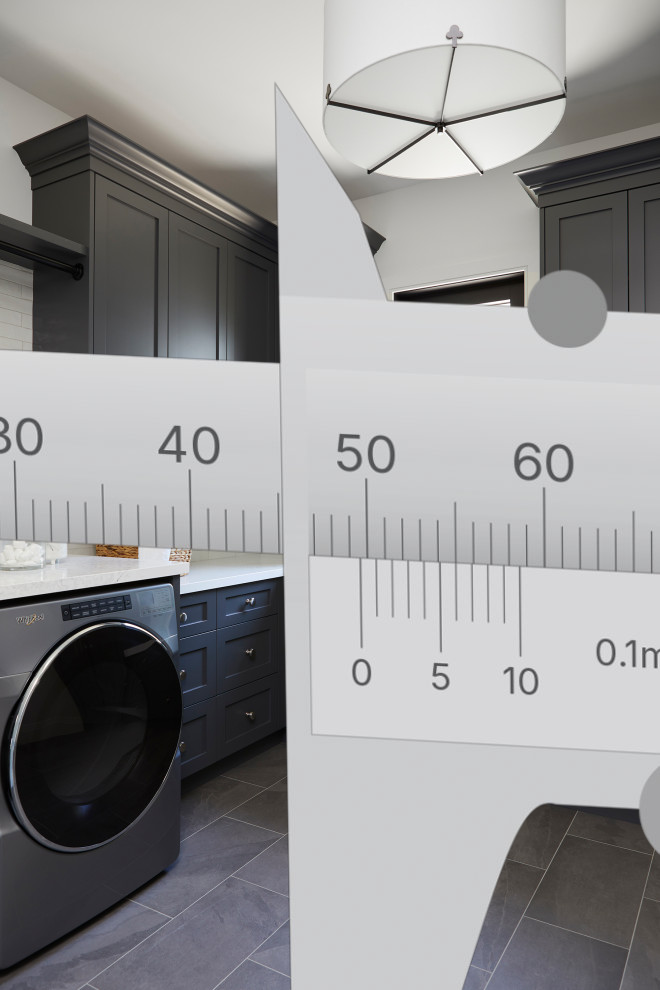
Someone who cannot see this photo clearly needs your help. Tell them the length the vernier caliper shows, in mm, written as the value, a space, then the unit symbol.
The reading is 49.6 mm
